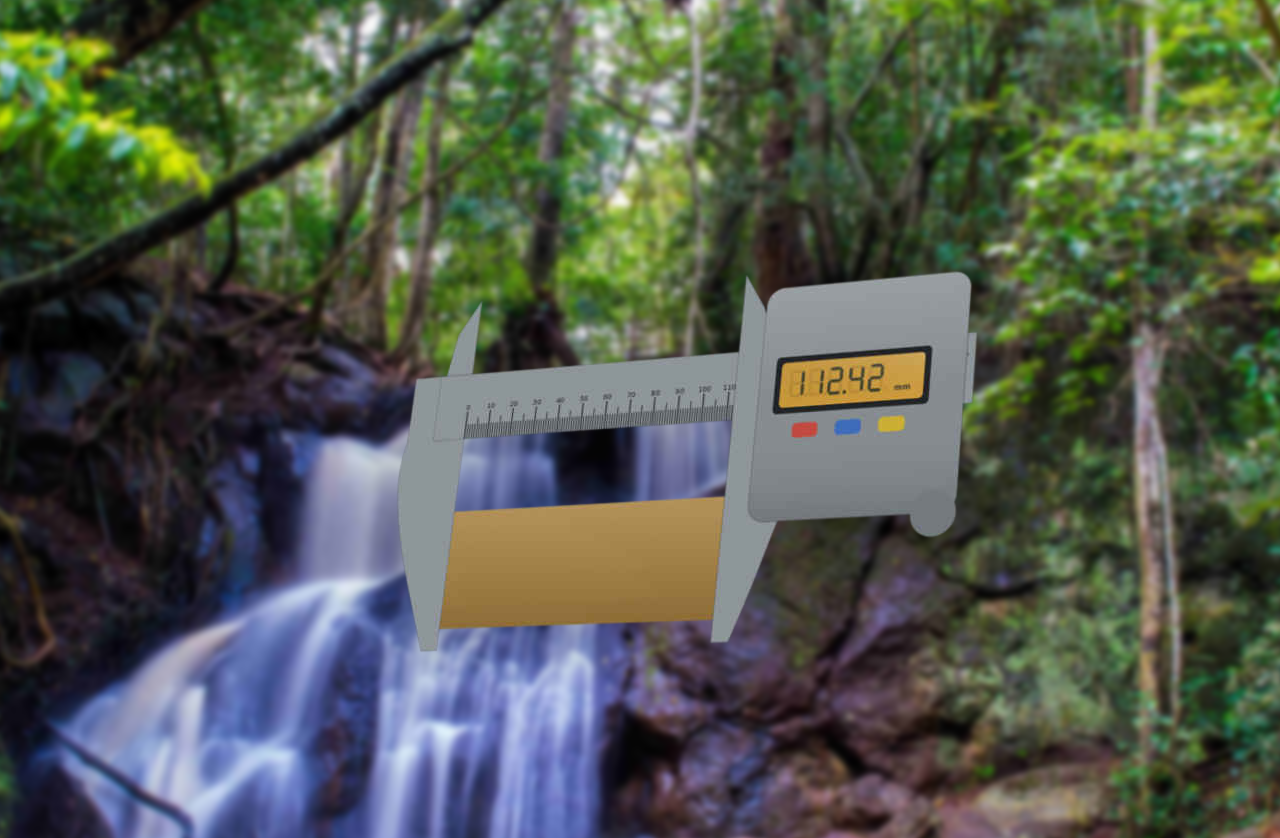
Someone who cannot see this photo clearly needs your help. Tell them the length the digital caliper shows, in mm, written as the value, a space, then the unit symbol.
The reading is 112.42 mm
